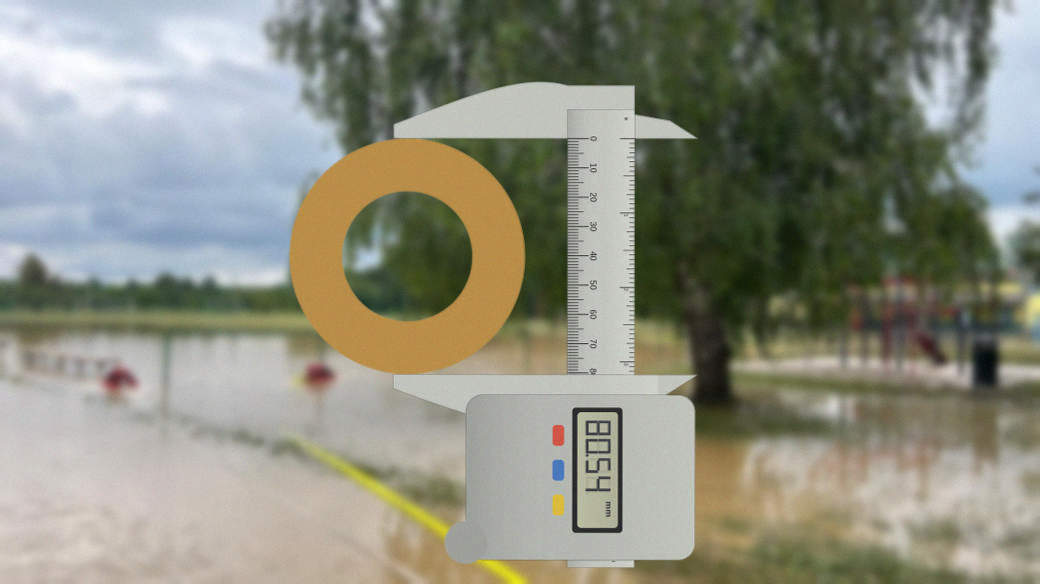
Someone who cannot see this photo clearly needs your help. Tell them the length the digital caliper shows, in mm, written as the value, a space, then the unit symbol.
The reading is 80.54 mm
